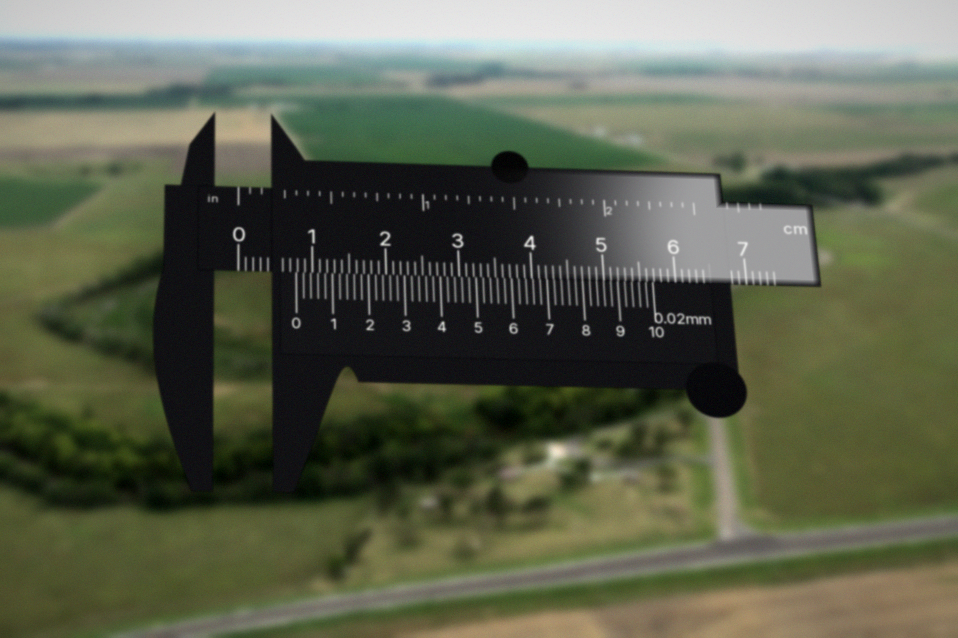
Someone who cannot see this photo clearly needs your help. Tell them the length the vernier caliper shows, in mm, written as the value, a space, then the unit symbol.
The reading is 7.8 mm
